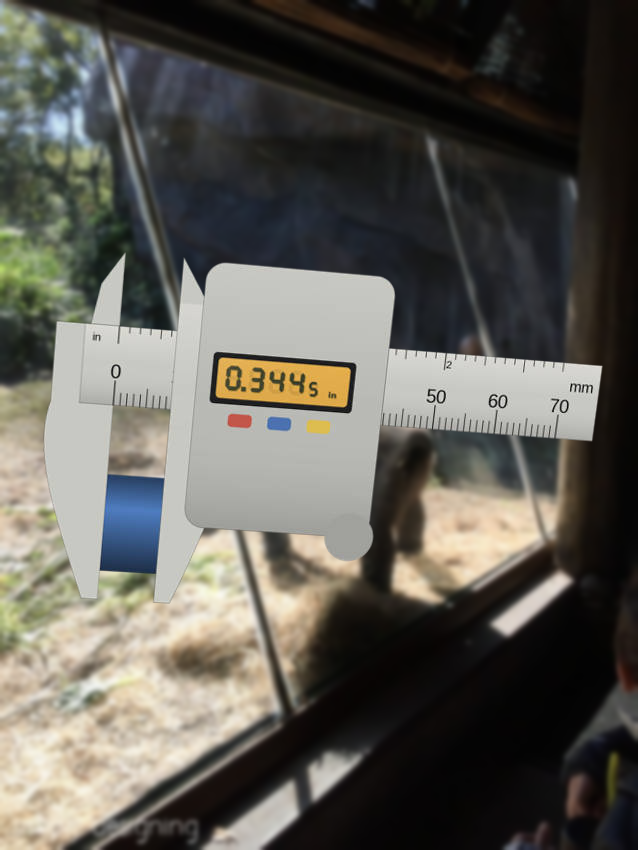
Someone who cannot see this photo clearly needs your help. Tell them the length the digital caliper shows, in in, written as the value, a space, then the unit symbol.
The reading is 0.3445 in
